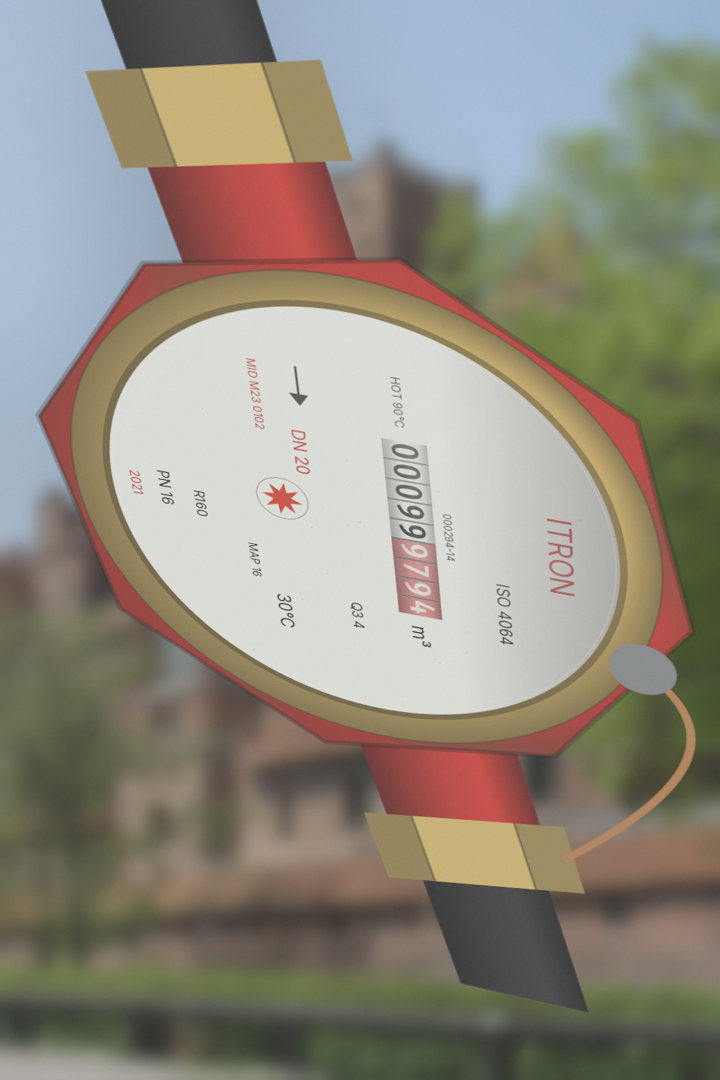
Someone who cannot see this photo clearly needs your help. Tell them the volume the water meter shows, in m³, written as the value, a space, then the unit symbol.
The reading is 99.9794 m³
